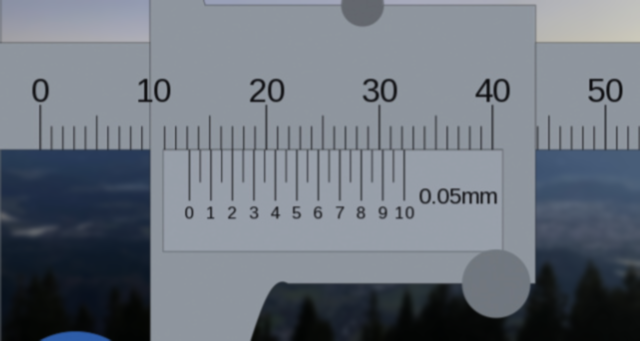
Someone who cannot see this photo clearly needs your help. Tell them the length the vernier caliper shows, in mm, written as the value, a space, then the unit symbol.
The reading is 13.2 mm
